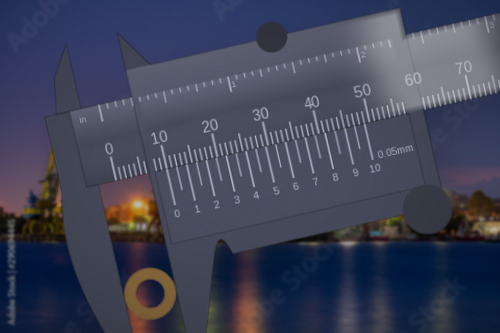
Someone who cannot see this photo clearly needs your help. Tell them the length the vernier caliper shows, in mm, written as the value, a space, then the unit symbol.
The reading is 10.0 mm
